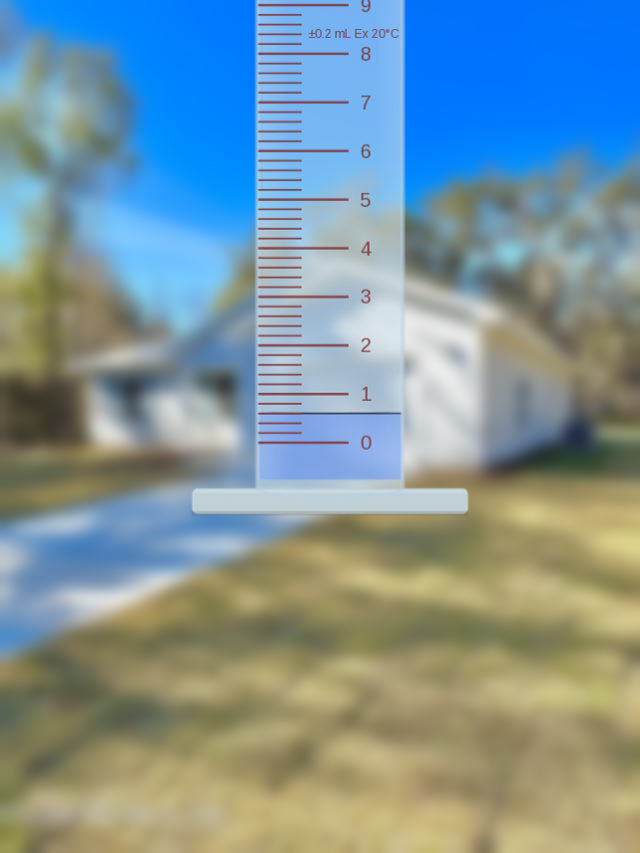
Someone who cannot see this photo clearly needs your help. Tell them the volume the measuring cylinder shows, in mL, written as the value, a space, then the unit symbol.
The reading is 0.6 mL
